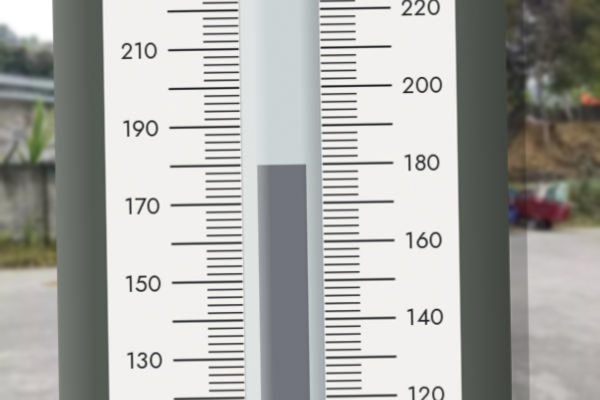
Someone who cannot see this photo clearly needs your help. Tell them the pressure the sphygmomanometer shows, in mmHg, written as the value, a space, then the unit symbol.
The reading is 180 mmHg
